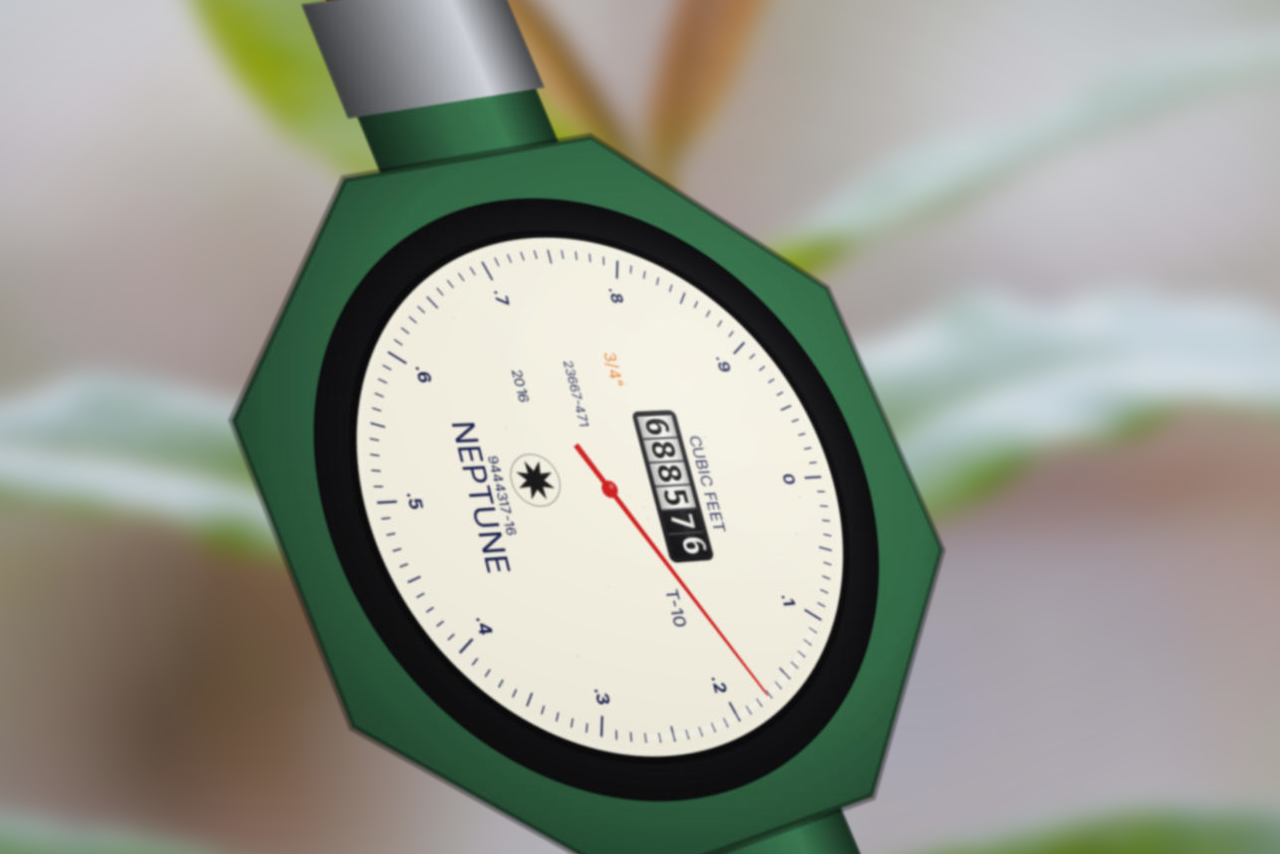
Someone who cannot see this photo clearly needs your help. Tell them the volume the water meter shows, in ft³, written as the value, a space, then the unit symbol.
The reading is 688576.17 ft³
